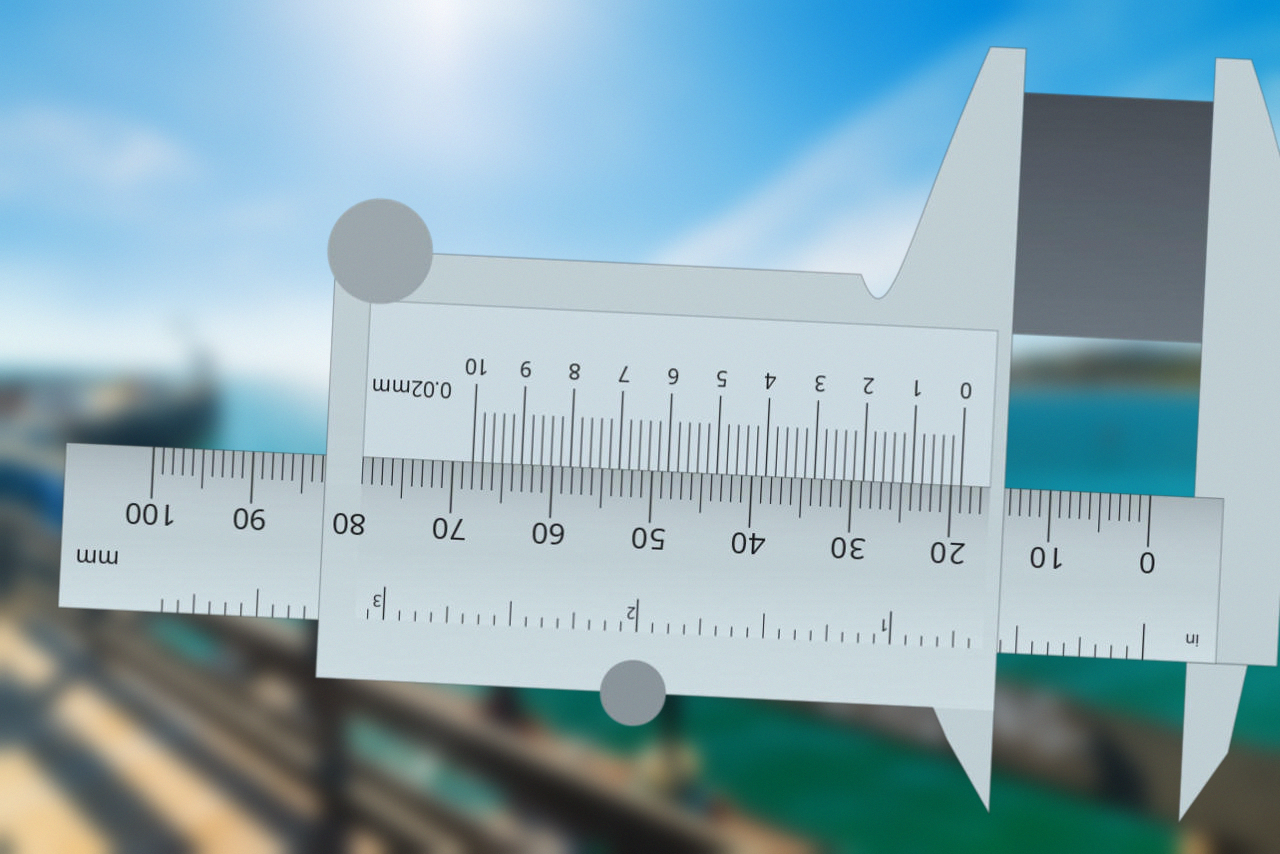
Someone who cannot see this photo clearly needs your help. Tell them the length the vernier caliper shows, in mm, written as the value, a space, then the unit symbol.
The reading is 19.0 mm
